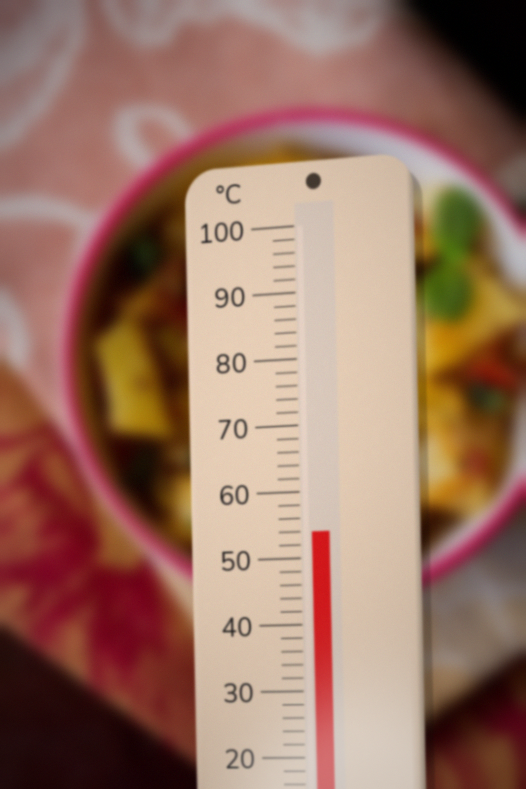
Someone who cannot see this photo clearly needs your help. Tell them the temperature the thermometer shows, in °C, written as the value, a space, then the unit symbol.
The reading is 54 °C
